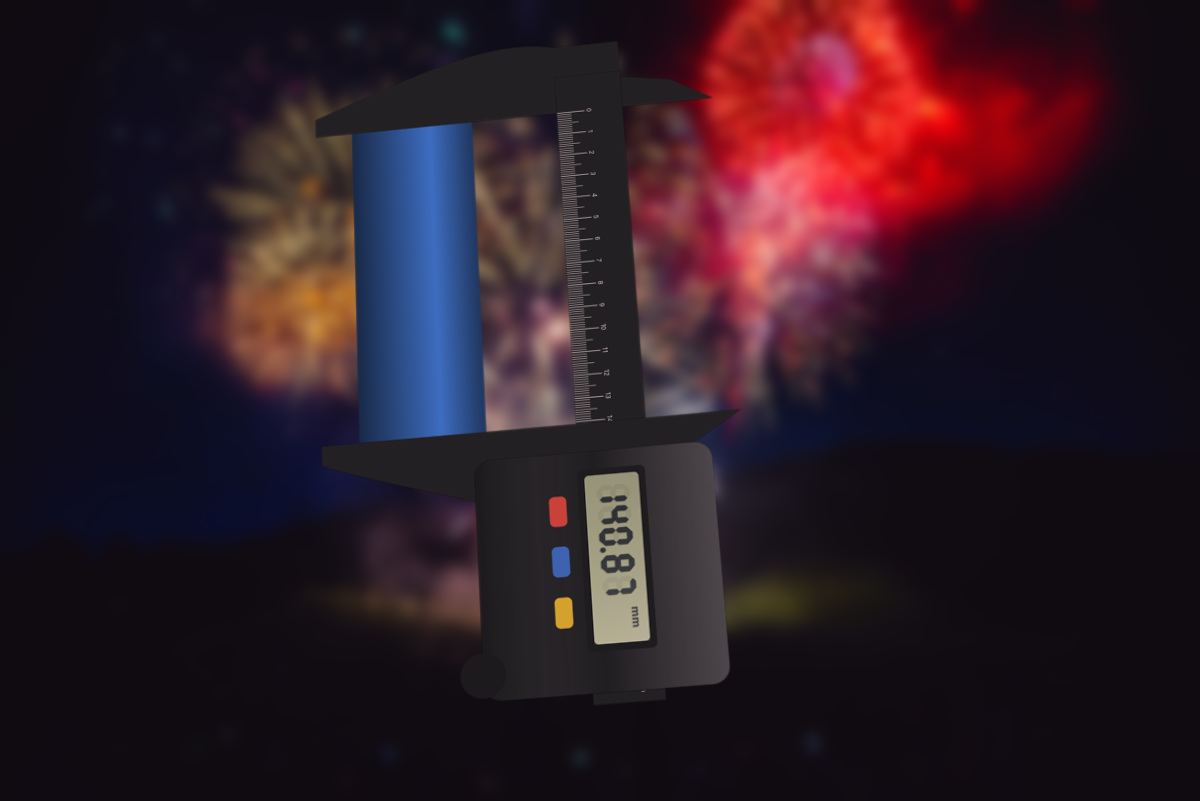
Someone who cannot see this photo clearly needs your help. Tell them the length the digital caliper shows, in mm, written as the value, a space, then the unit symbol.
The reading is 140.87 mm
